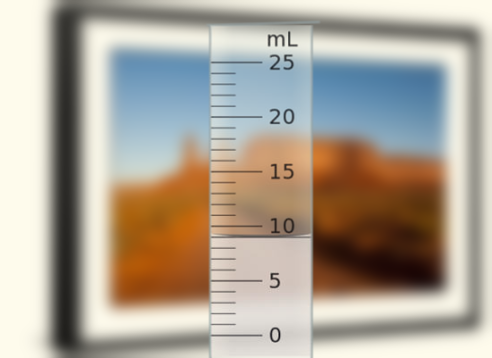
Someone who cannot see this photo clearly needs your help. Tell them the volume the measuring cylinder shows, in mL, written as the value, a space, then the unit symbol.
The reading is 9 mL
